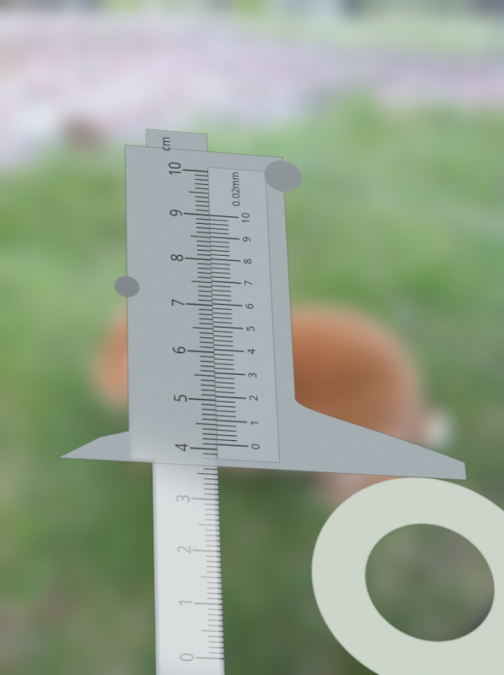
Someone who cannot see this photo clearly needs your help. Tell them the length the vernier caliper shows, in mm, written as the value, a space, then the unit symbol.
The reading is 41.0 mm
